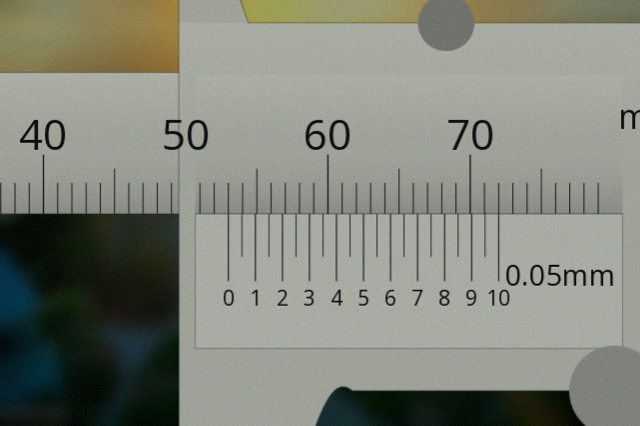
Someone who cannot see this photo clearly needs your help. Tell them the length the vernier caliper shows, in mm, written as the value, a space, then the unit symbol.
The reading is 53.0 mm
